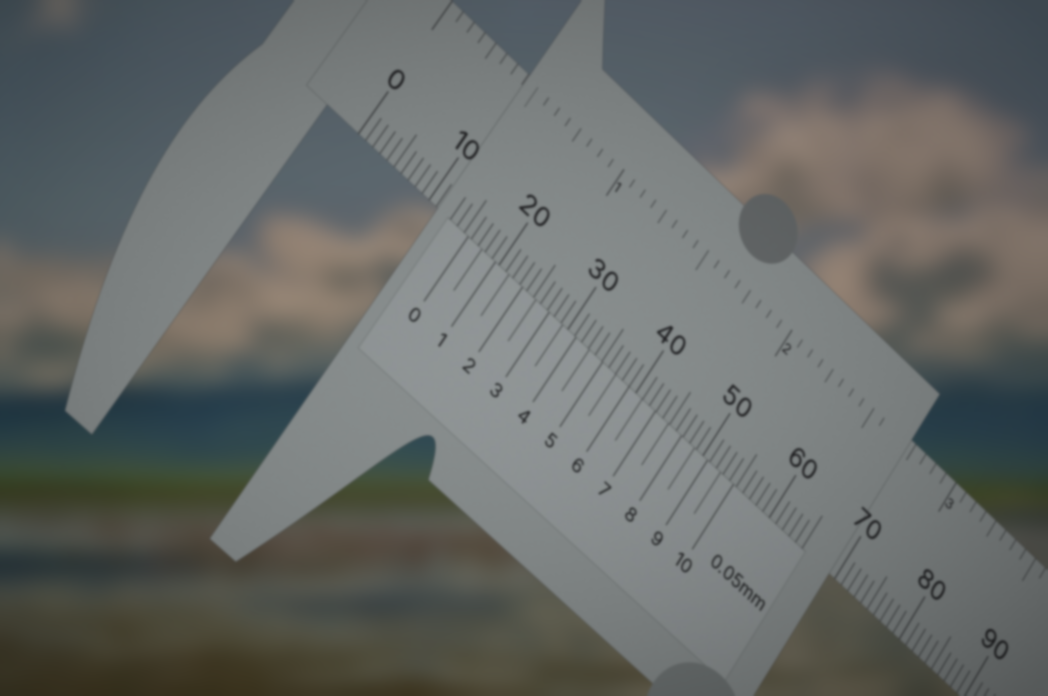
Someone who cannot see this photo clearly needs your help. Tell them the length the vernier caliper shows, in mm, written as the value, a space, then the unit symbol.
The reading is 15.6 mm
